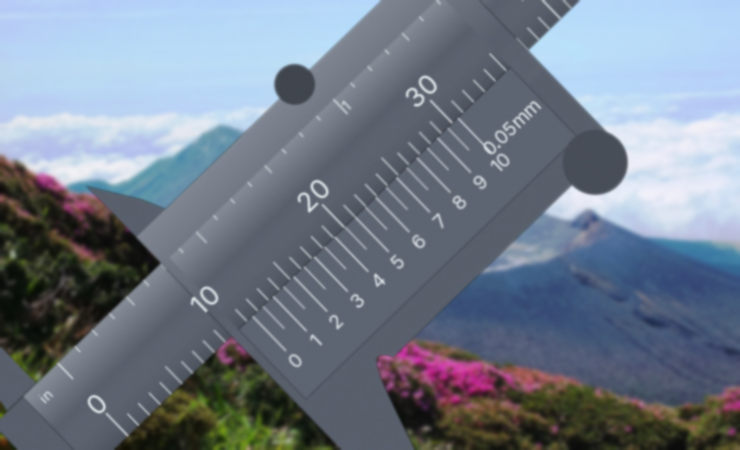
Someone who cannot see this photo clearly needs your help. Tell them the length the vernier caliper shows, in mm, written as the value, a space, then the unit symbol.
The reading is 11.5 mm
